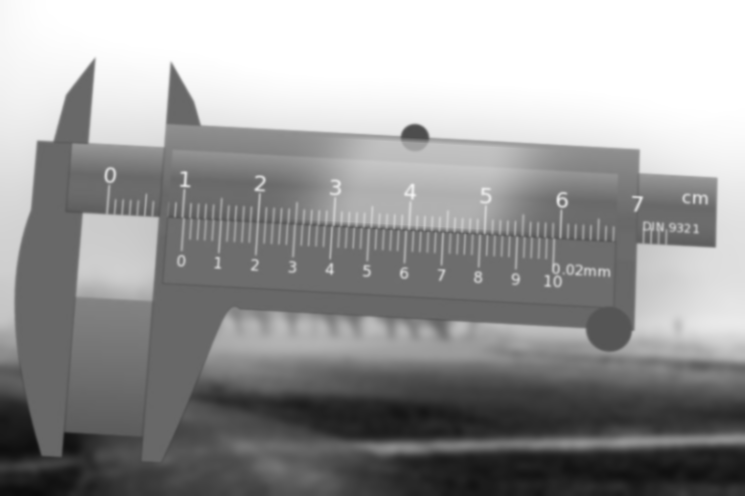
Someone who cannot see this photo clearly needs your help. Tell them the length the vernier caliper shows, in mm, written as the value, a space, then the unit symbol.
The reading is 10.2 mm
